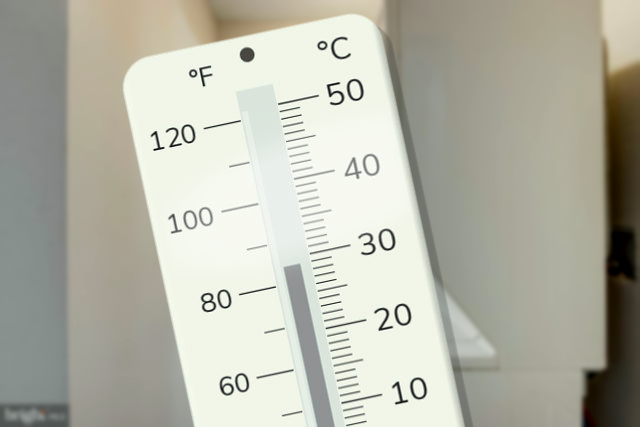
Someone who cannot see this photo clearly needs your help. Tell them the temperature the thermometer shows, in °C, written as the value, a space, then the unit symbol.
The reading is 29 °C
